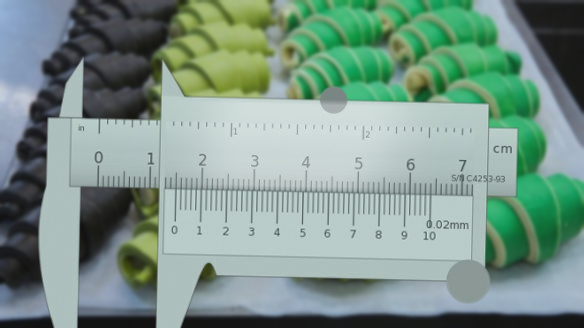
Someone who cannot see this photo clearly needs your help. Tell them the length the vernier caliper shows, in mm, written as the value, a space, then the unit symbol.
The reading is 15.0 mm
